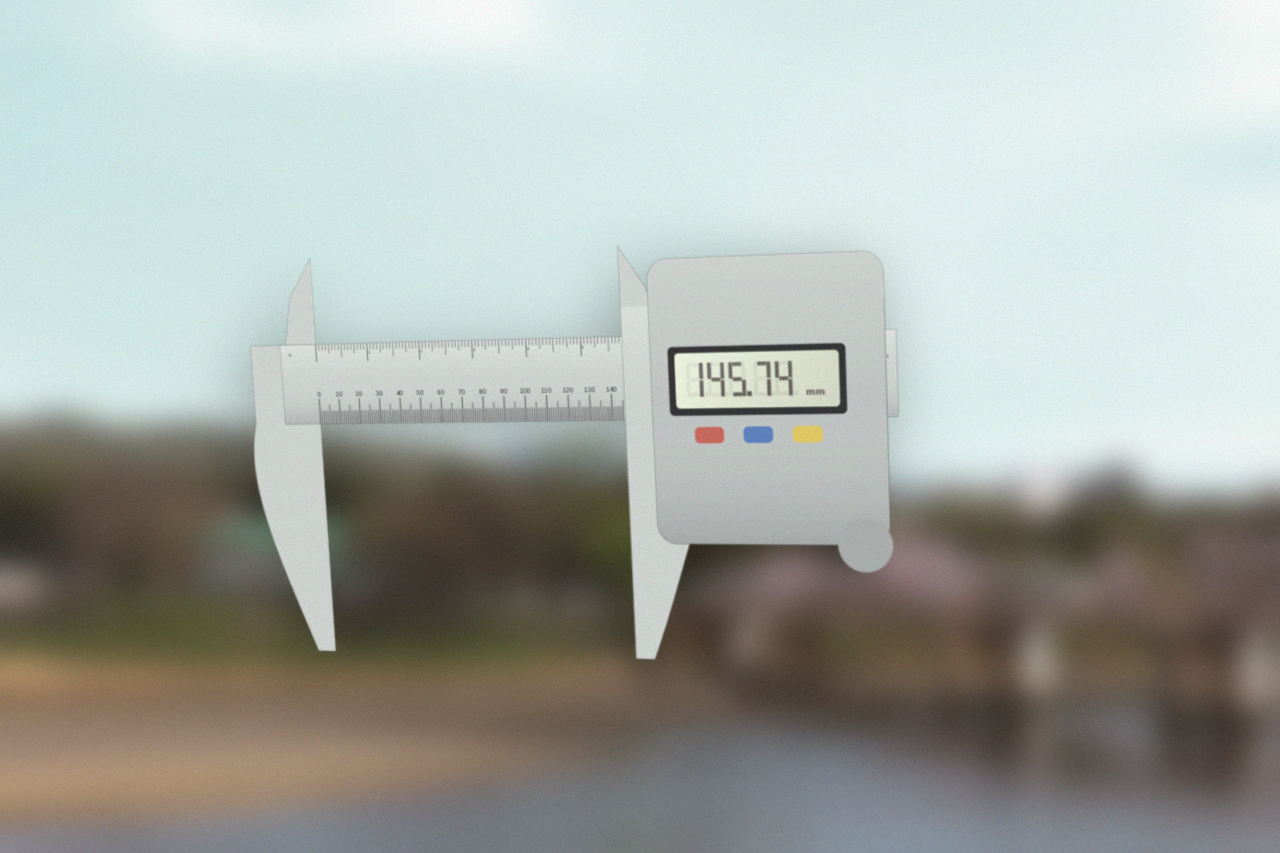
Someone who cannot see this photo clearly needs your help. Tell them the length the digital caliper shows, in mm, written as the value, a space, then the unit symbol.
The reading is 145.74 mm
